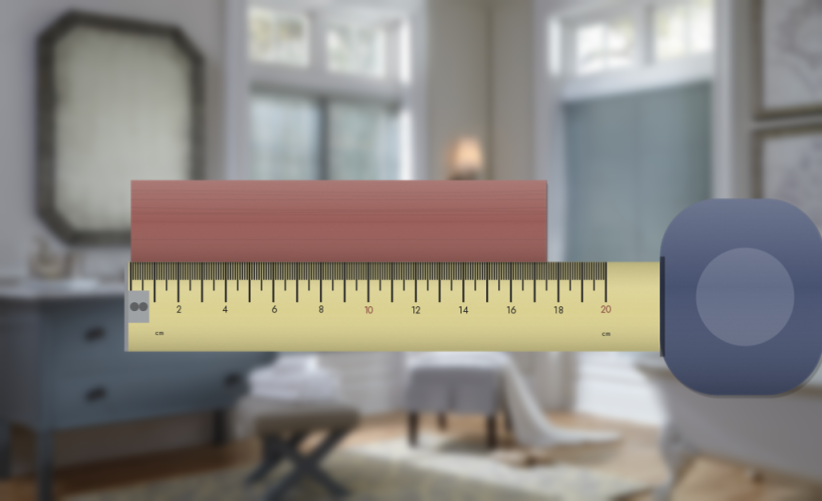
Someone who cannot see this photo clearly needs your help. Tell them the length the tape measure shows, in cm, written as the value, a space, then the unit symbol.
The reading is 17.5 cm
